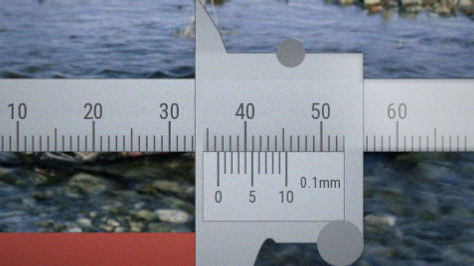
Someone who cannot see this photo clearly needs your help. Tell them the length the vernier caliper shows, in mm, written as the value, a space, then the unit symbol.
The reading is 36.4 mm
